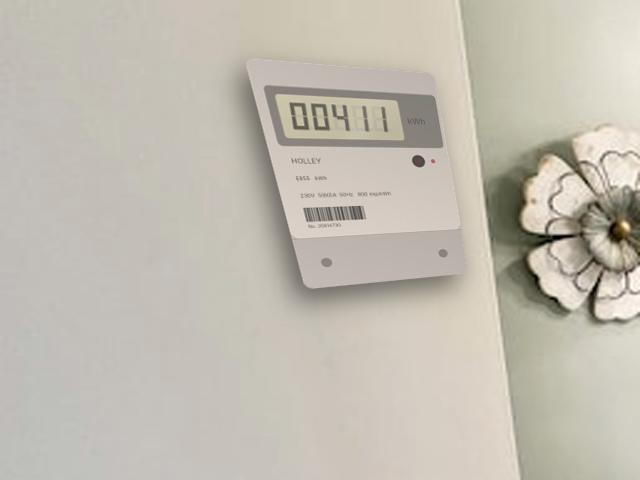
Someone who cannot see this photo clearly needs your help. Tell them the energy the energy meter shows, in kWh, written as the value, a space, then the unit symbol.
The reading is 411 kWh
